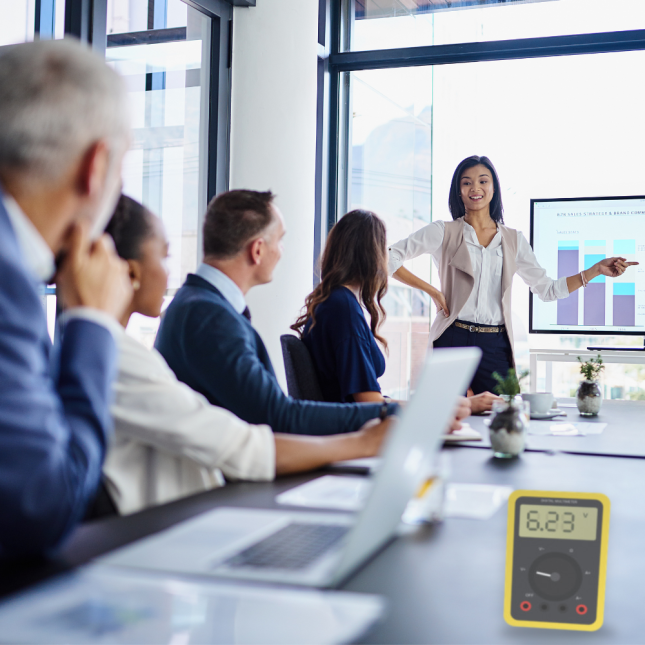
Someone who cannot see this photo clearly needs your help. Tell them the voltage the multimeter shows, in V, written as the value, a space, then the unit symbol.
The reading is 6.23 V
